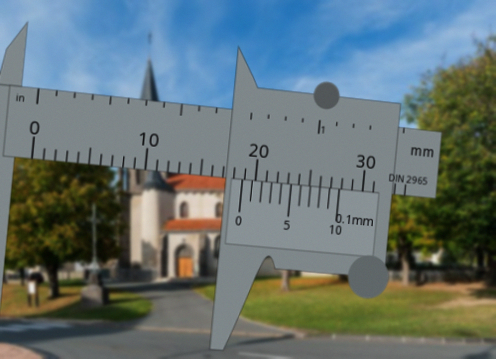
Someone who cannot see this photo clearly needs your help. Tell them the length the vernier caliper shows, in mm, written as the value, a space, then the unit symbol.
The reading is 18.8 mm
